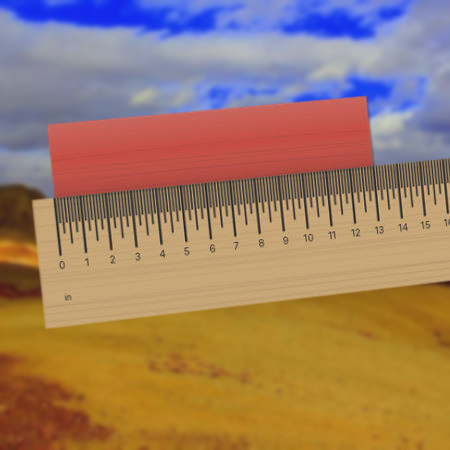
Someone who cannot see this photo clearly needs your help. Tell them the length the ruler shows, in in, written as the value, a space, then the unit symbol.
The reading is 13 in
